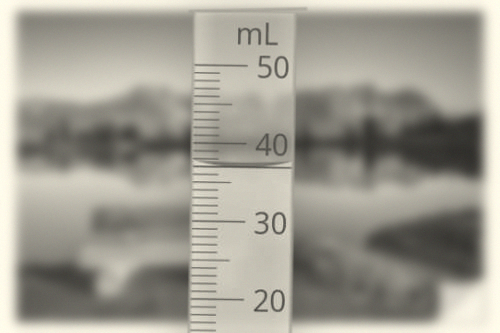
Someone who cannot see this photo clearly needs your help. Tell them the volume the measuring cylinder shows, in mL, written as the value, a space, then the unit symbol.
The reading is 37 mL
